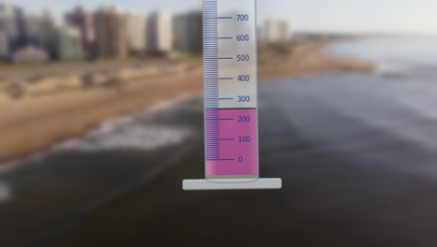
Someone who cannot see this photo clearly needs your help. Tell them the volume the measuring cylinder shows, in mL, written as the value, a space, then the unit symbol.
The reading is 250 mL
